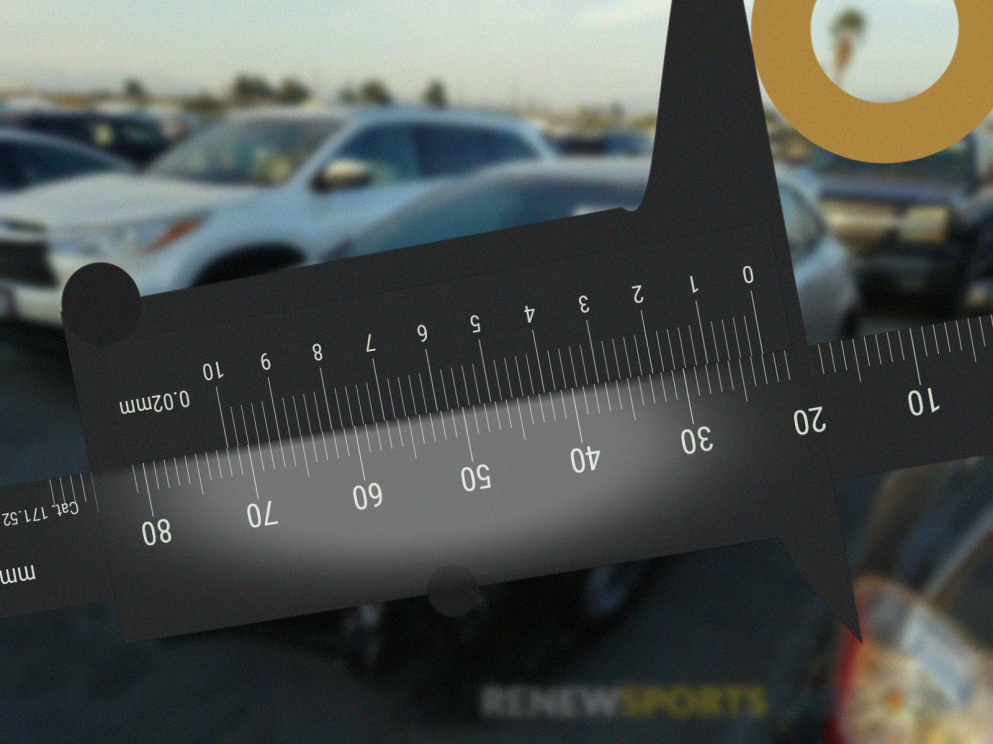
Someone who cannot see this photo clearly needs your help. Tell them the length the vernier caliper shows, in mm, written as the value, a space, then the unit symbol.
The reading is 22.9 mm
